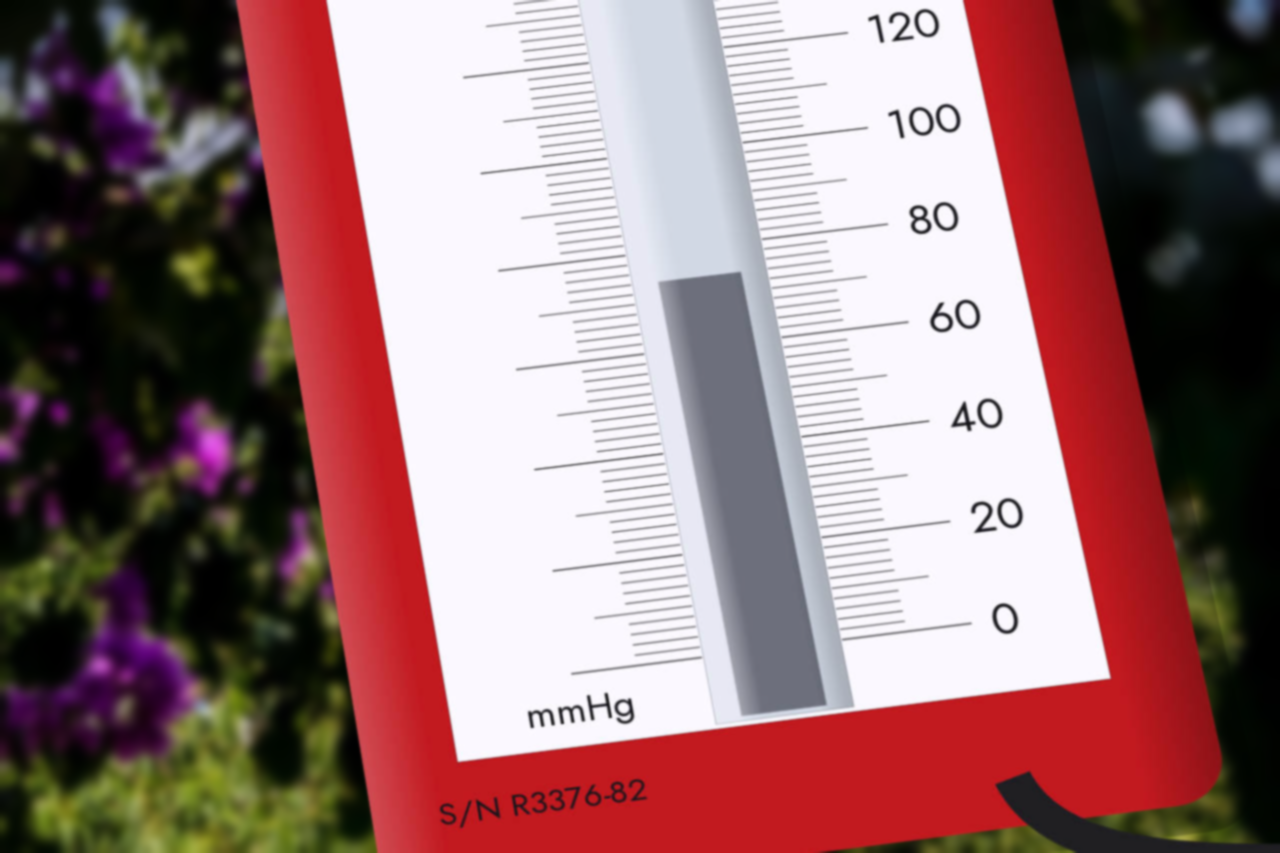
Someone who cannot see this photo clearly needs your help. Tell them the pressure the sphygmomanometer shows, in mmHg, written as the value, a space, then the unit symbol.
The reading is 74 mmHg
